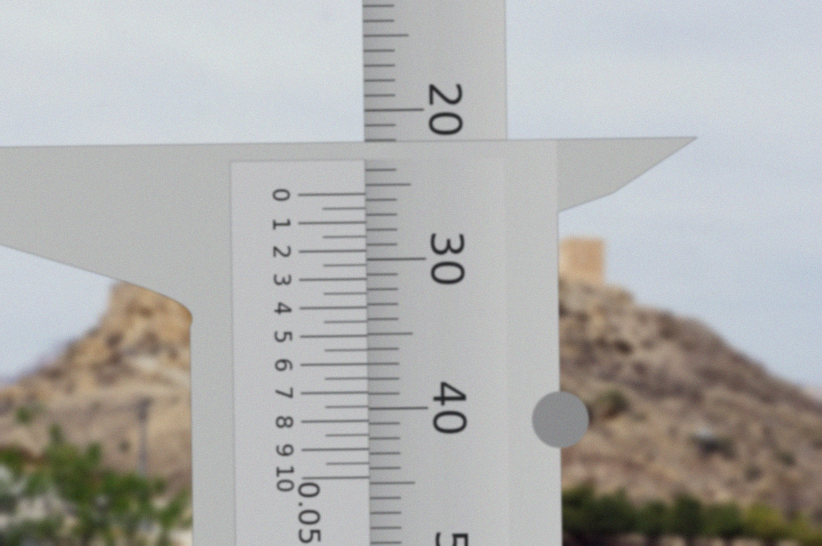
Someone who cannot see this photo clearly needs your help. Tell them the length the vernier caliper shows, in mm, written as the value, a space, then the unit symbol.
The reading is 25.6 mm
